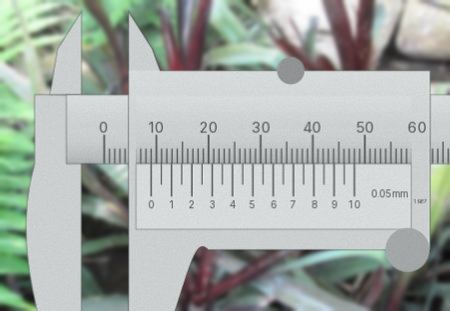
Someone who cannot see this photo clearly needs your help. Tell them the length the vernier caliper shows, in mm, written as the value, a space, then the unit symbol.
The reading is 9.0 mm
